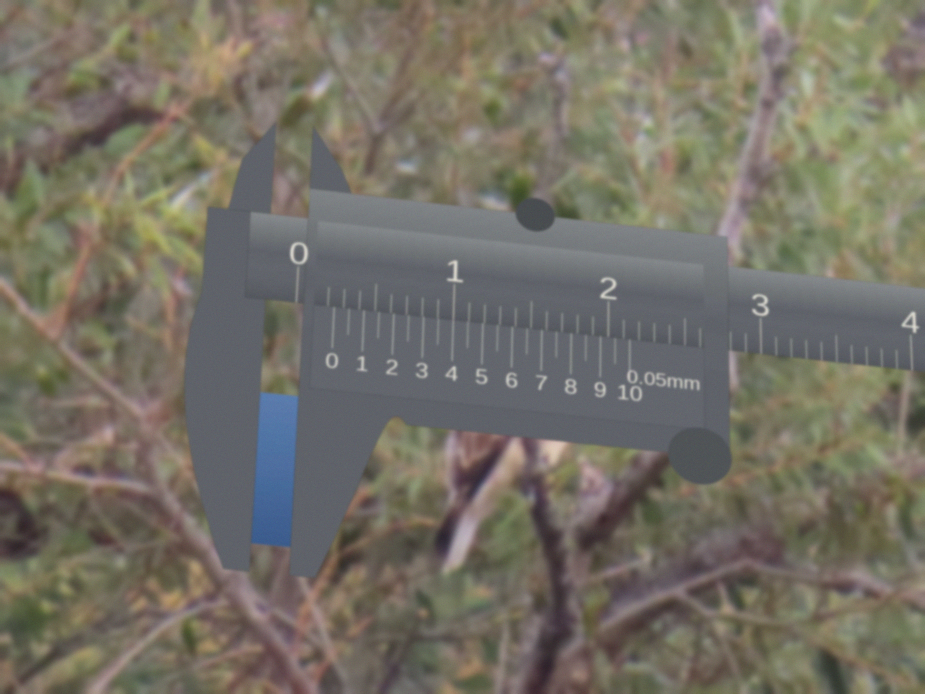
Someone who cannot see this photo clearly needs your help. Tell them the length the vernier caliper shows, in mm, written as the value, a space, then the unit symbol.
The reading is 2.4 mm
